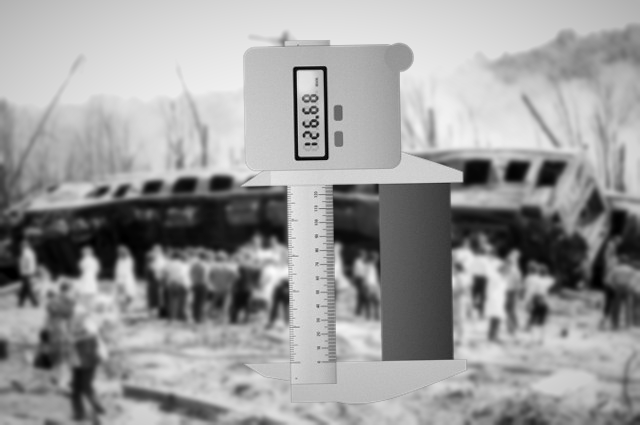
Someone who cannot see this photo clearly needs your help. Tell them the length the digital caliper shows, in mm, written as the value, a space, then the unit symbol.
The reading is 126.68 mm
